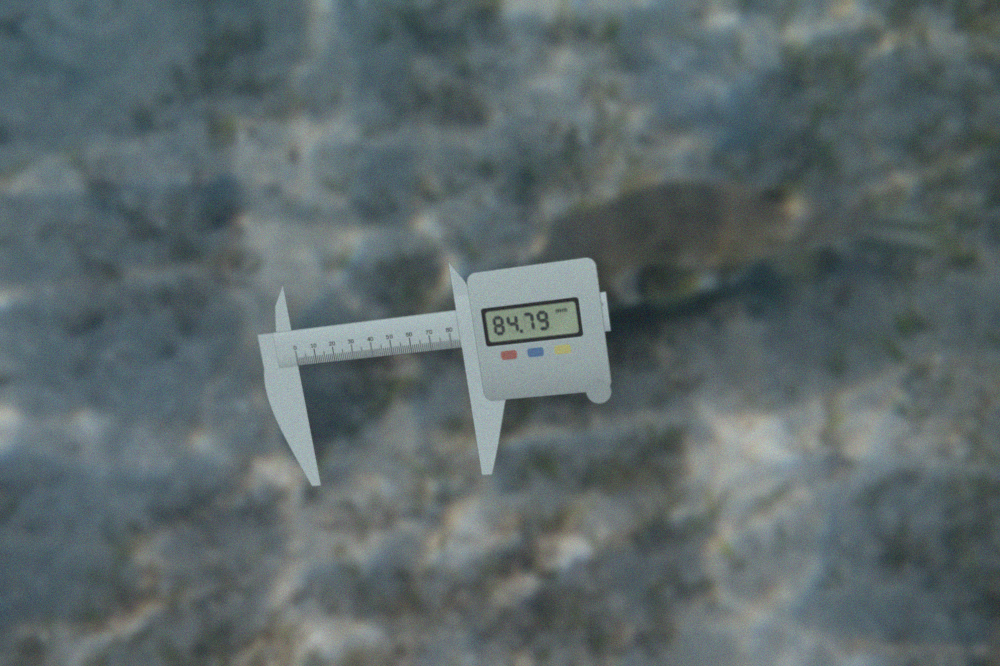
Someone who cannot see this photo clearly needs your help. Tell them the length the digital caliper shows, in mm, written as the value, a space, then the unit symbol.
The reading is 84.79 mm
